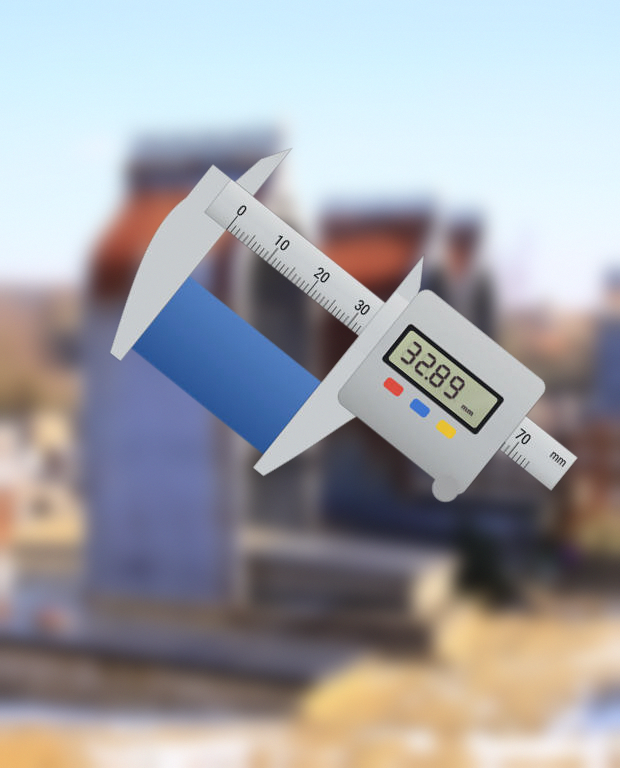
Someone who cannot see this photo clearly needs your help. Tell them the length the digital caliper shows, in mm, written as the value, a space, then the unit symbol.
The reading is 32.89 mm
